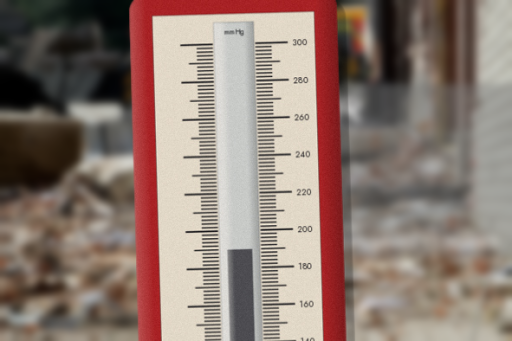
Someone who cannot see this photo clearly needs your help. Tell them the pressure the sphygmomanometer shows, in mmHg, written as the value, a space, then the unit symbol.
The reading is 190 mmHg
